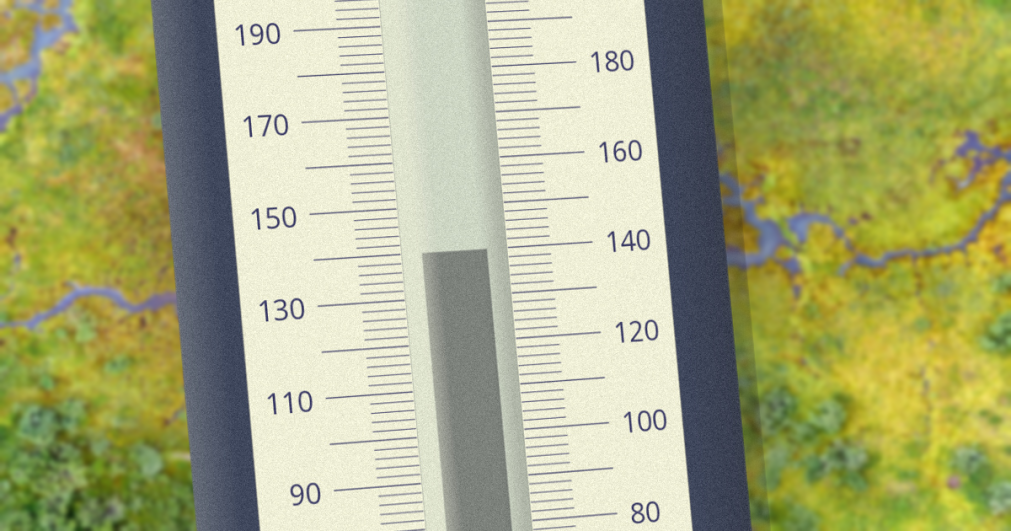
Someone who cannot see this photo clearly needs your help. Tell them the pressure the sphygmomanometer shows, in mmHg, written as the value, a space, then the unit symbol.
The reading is 140 mmHg
